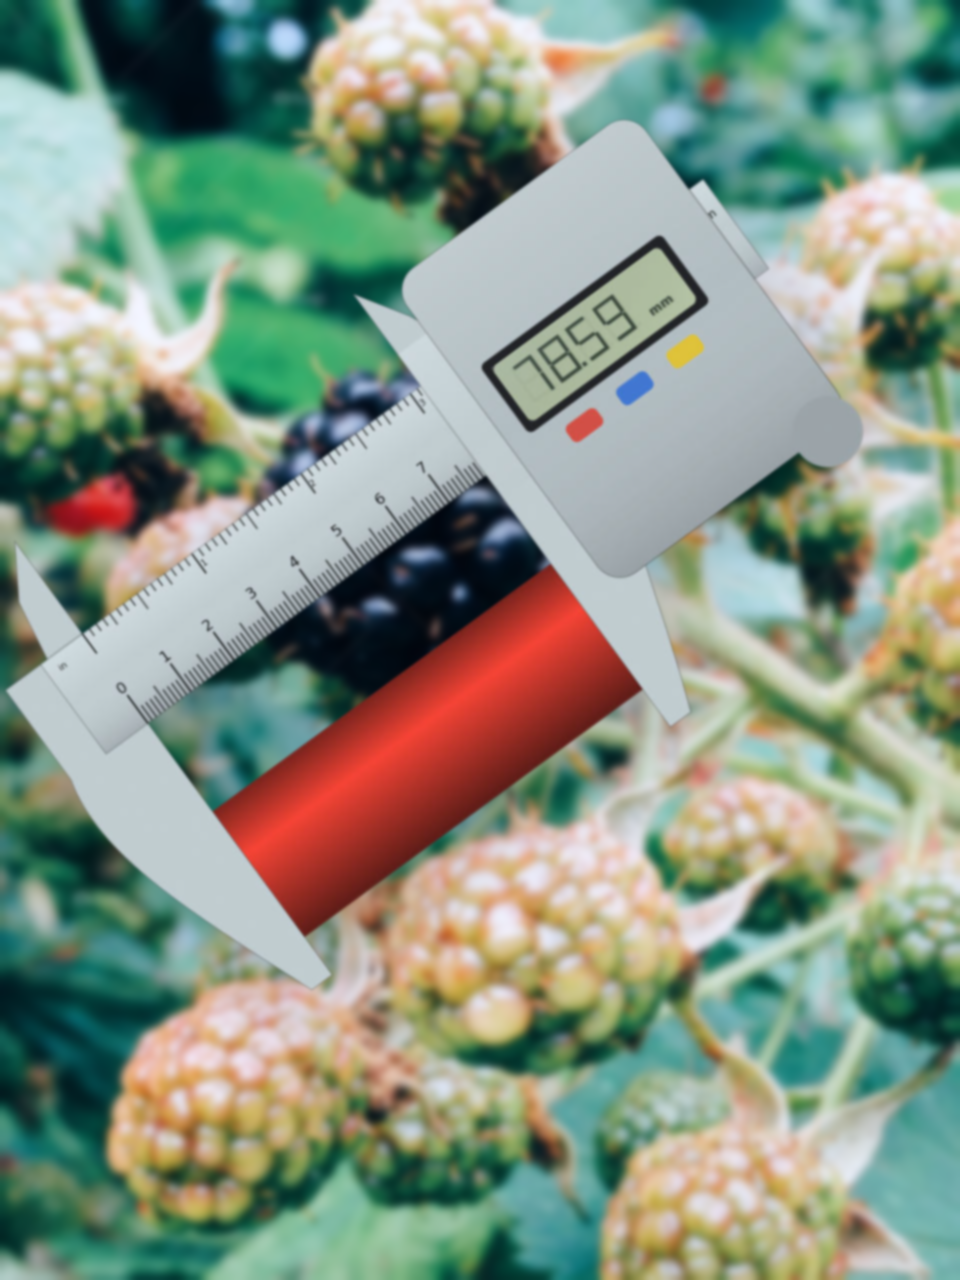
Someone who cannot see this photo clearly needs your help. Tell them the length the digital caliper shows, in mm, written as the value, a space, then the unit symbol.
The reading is 78.59 mm
